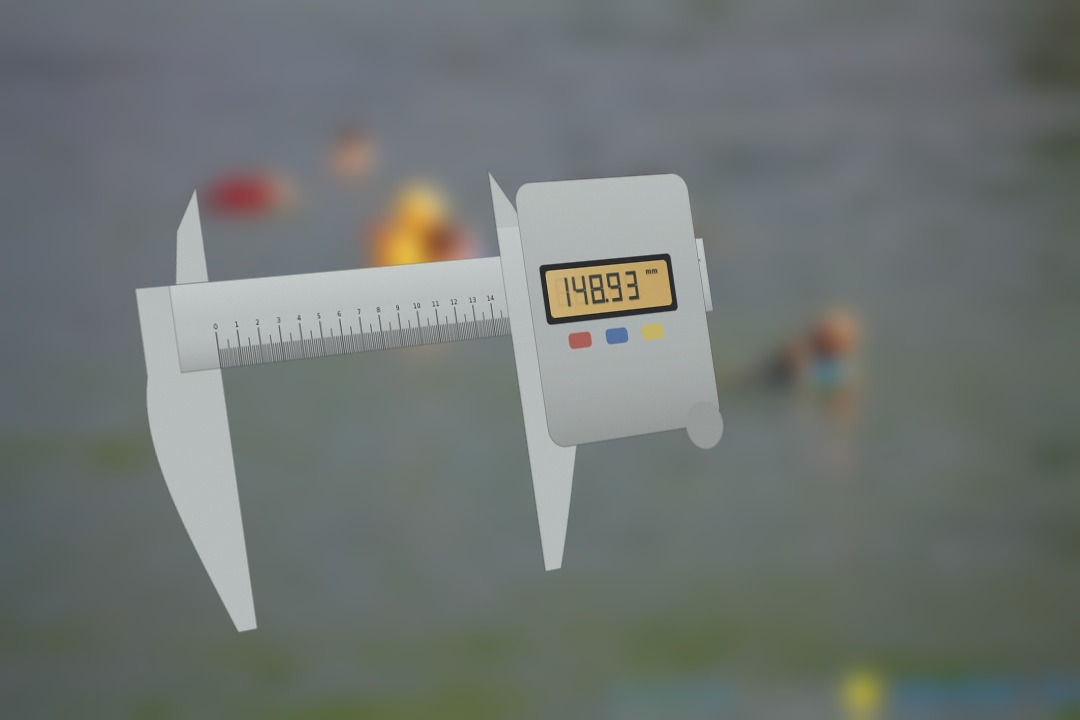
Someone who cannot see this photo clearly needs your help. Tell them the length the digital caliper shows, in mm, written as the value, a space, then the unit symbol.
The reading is 148.93 mm
